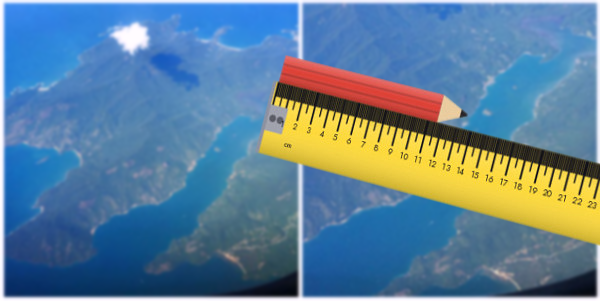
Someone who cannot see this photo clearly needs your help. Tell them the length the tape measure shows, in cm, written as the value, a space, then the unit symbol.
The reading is 13.5 cm
